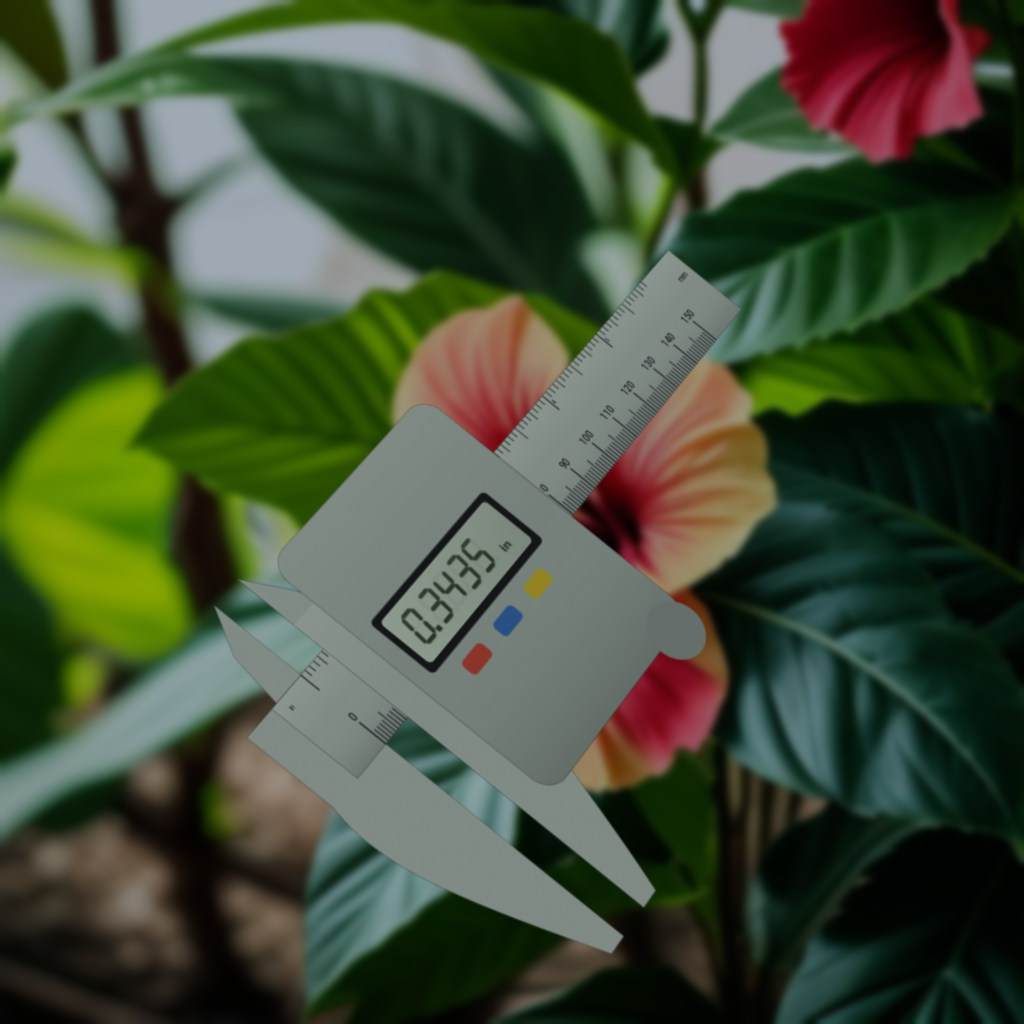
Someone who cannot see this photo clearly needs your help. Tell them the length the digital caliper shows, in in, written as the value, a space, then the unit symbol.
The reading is 0.3435 in
